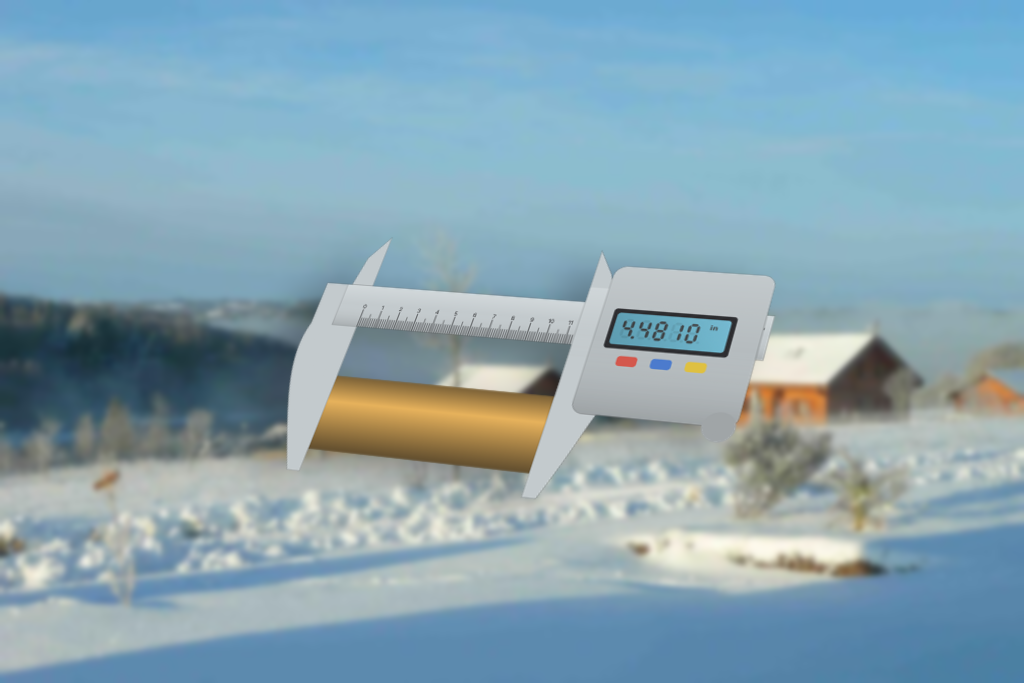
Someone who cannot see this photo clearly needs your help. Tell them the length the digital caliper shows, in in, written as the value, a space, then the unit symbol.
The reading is 4.4810 in
